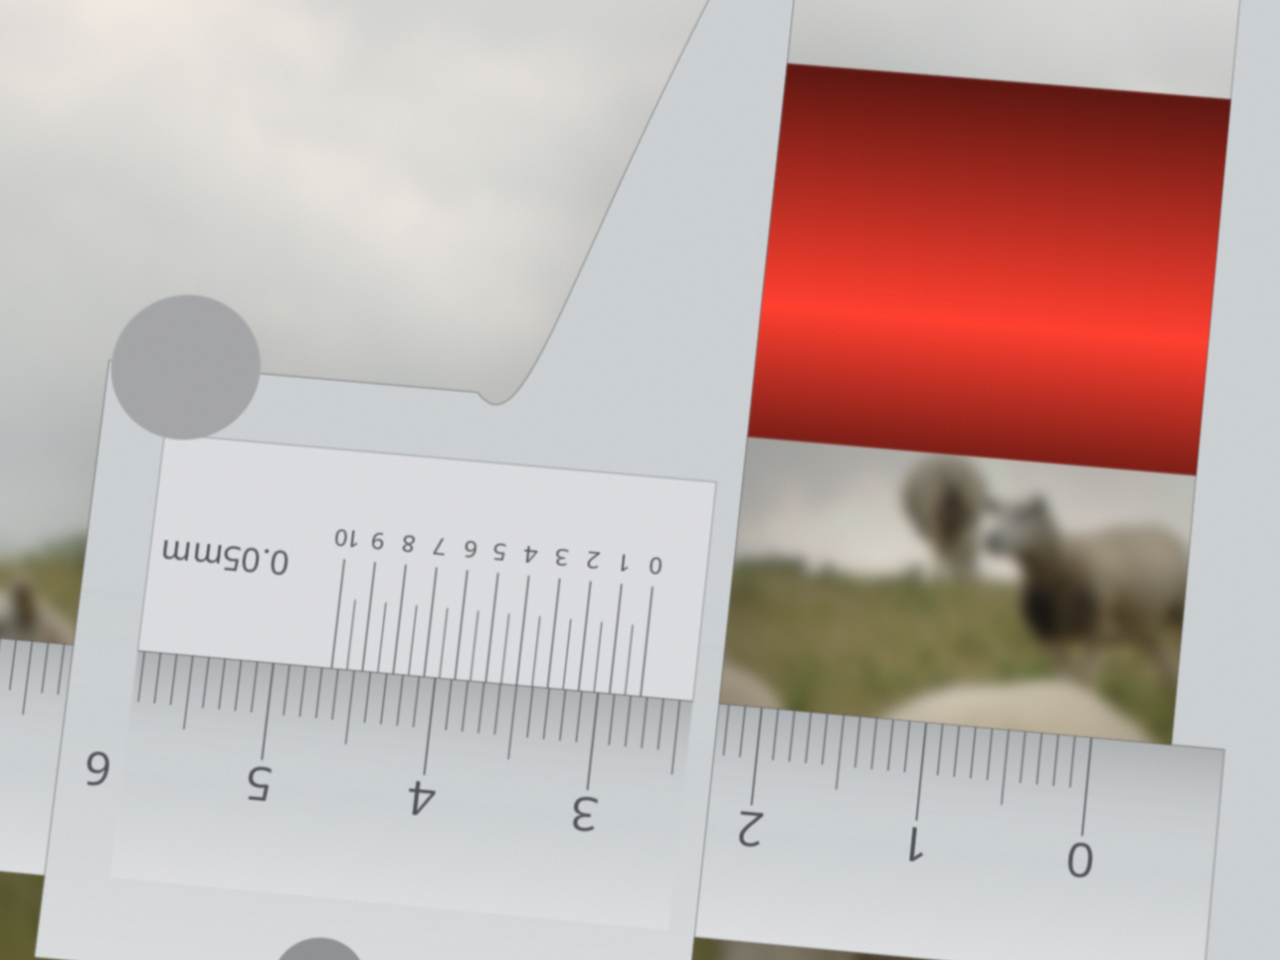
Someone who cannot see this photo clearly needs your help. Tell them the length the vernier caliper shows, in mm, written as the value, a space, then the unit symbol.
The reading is 27.4 mm
